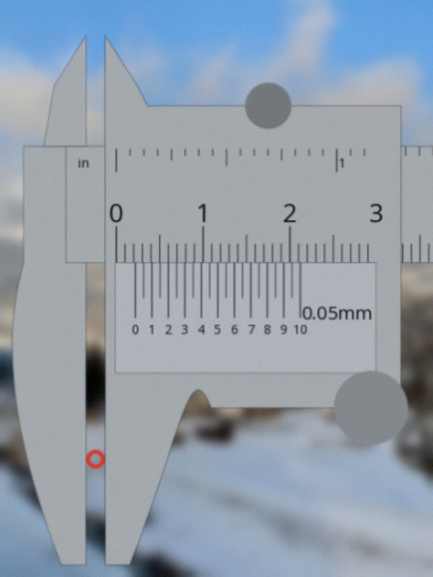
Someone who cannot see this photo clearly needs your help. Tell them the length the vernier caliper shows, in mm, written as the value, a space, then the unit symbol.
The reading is 2.2 mm
